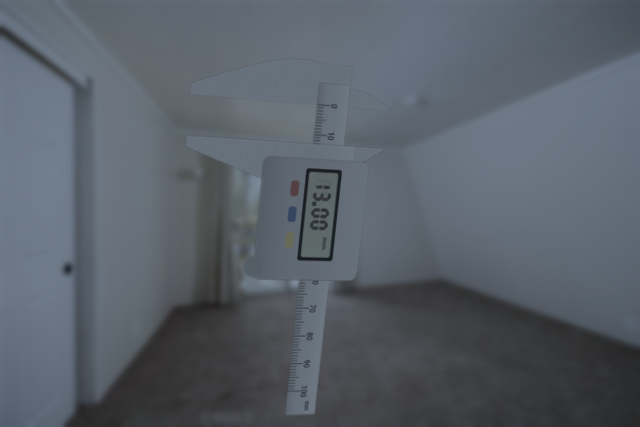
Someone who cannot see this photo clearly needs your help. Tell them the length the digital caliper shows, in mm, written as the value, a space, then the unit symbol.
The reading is 13.00 mm
